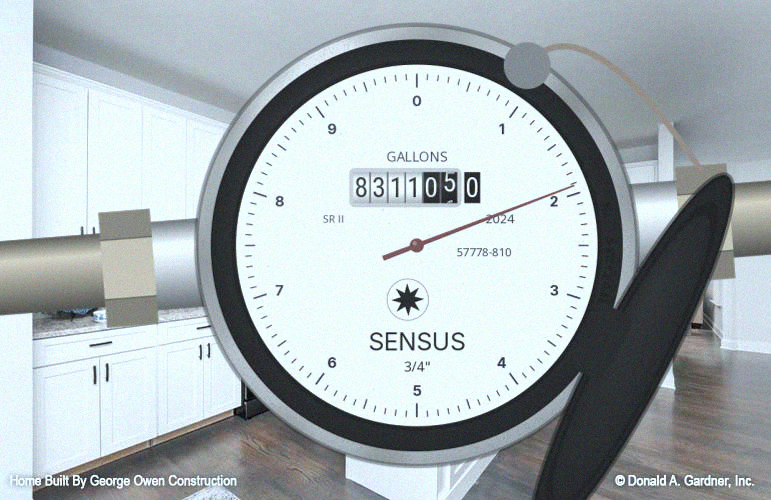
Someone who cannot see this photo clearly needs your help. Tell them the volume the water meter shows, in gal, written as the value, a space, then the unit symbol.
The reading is 8311051.9 gal
